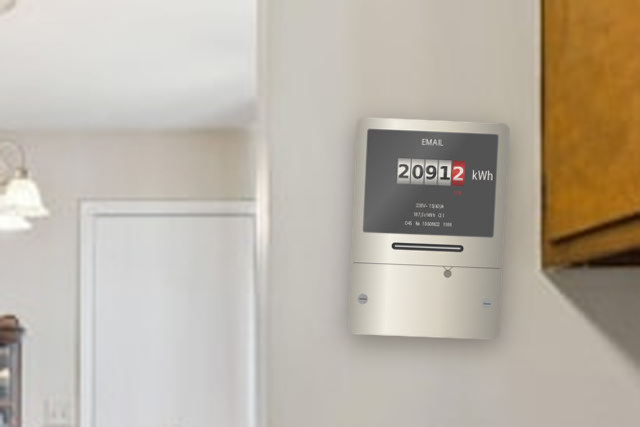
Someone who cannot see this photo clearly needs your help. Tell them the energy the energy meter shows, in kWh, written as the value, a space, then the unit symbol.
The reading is 2091.2 kWh
